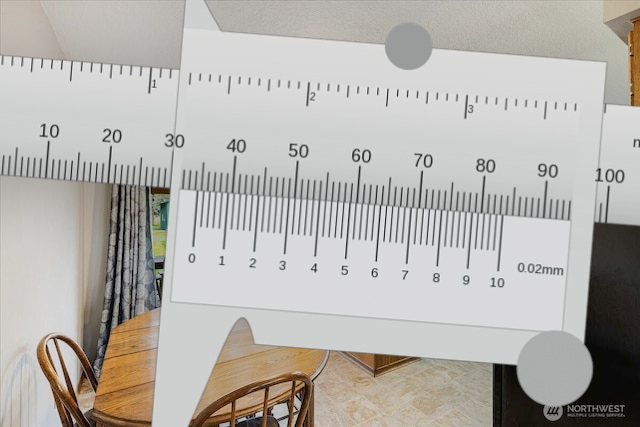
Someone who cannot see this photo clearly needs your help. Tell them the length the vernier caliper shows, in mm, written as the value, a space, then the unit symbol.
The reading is 34.4 mm
